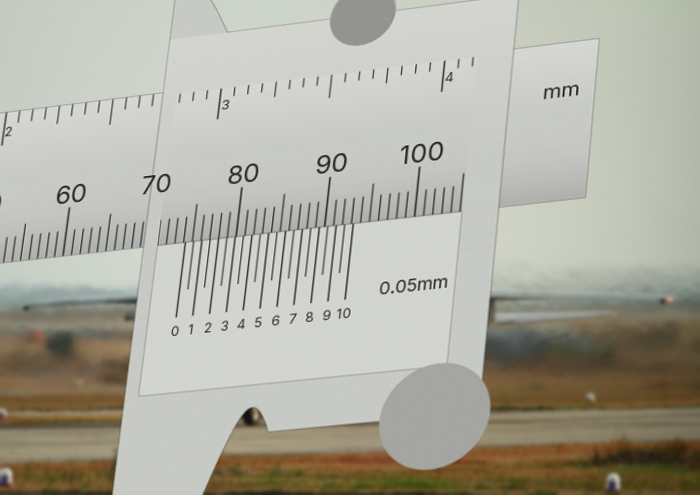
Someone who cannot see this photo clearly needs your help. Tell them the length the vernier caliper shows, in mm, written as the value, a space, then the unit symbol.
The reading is 74.2 mm
